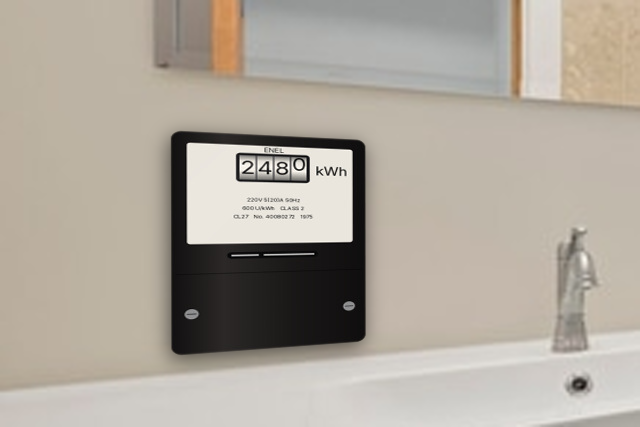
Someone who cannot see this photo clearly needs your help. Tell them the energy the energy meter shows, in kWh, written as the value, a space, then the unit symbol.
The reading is 2480 kWh
